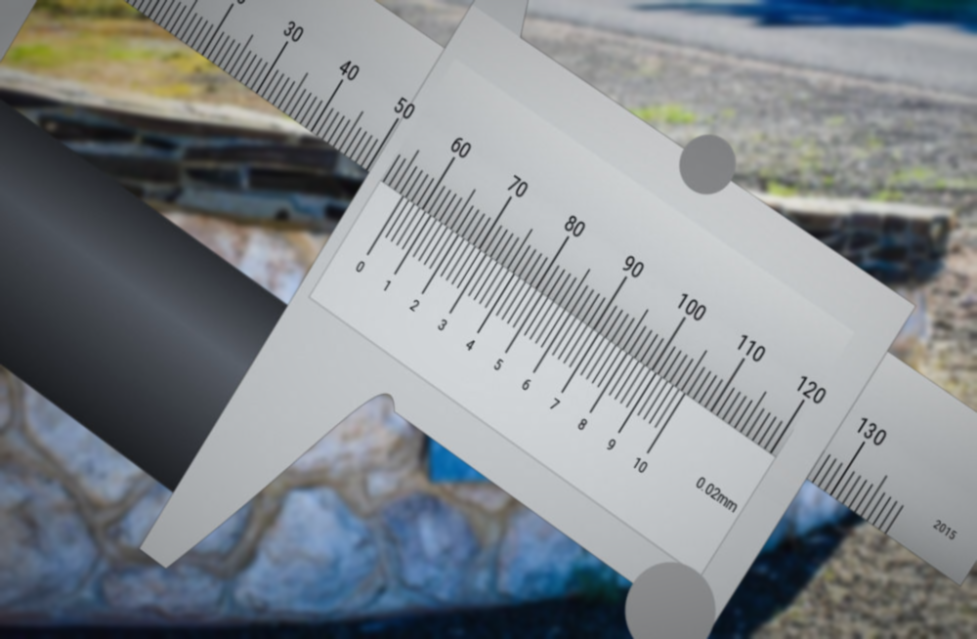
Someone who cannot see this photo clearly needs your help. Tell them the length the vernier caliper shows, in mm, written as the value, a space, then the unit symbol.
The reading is 56.6 mm
